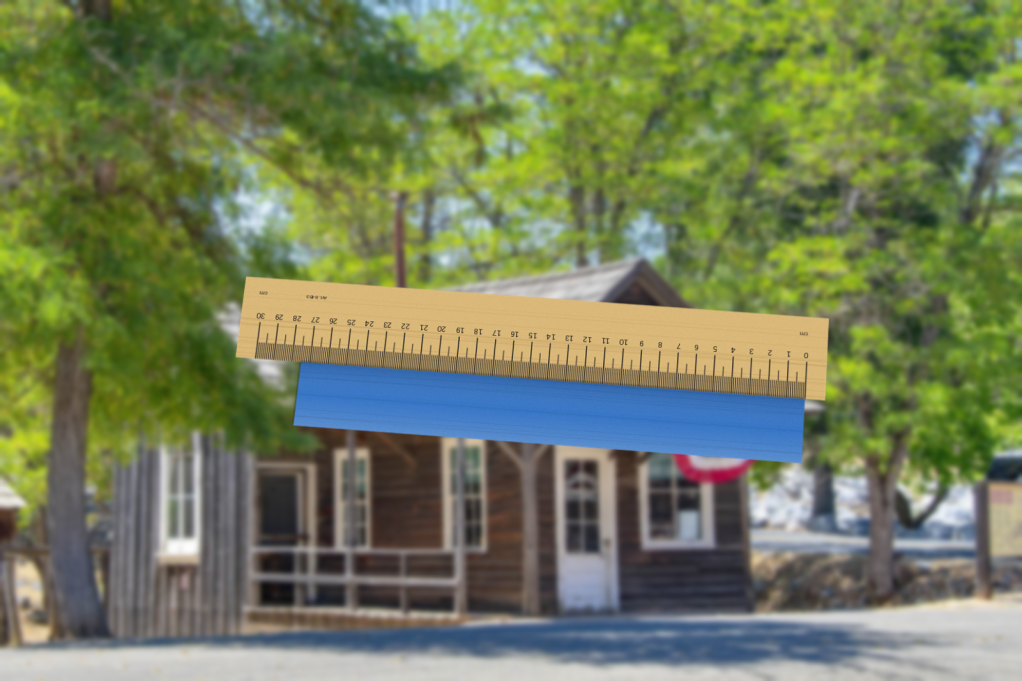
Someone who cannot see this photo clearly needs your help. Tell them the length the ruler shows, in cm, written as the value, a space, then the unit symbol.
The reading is 27.5 cm
